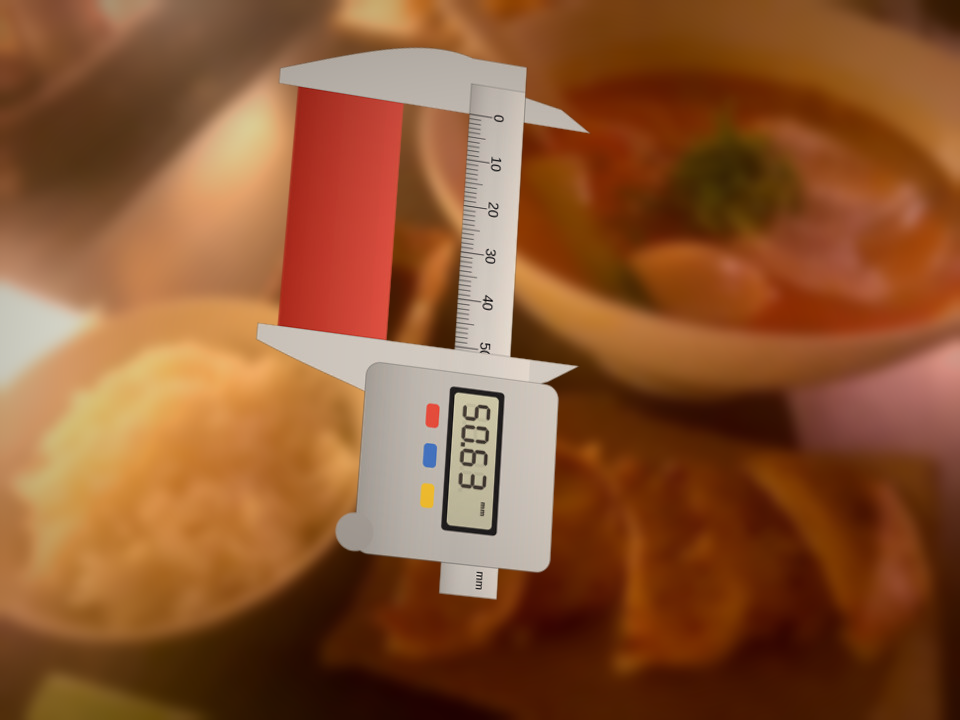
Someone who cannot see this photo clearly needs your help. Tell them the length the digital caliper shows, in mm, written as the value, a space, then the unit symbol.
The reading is 50.63 mm
